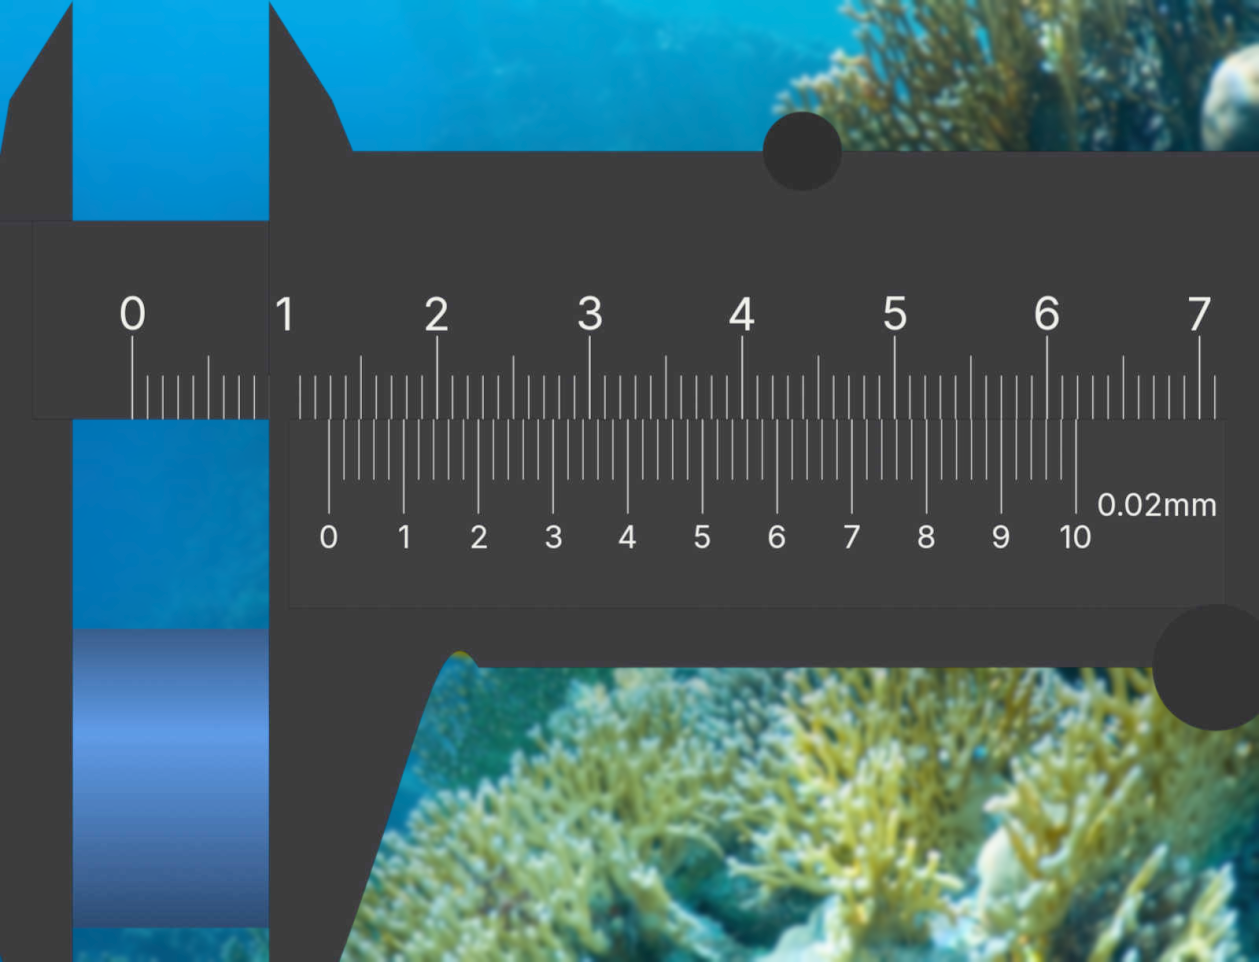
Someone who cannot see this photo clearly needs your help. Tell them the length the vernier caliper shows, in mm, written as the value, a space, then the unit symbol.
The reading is 12.9 mm
